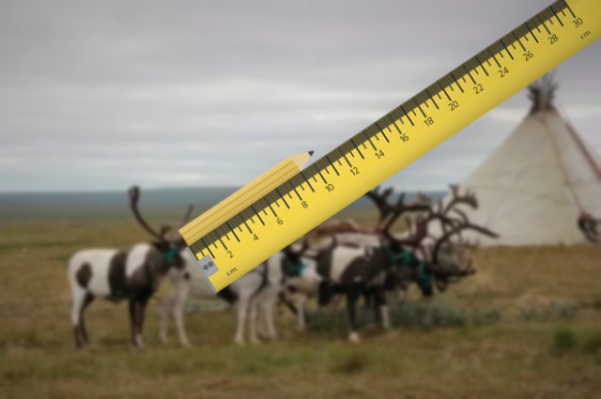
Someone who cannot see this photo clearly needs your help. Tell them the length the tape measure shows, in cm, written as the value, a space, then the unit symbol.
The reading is 10.5 cm
